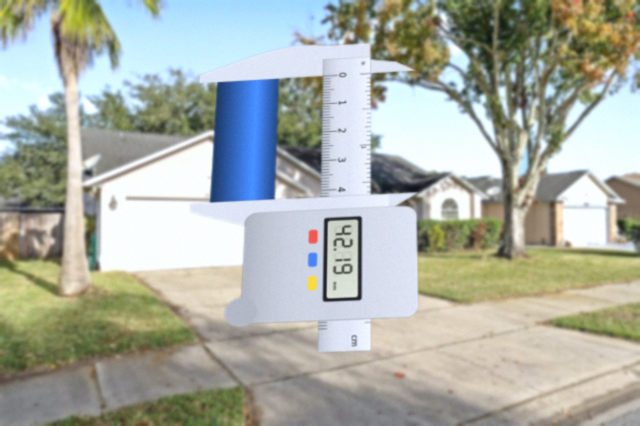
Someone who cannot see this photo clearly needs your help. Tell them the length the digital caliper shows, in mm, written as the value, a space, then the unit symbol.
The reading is 42.19 mm
